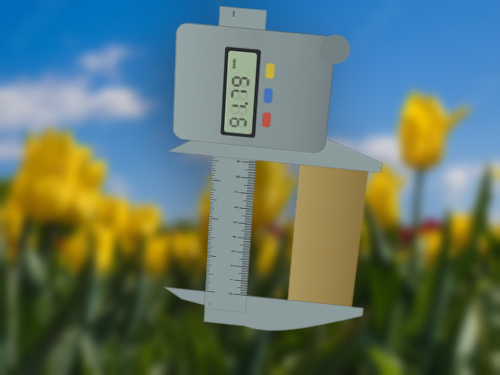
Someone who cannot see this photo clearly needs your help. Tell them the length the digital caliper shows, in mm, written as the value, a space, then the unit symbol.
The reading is 91.79 mm
